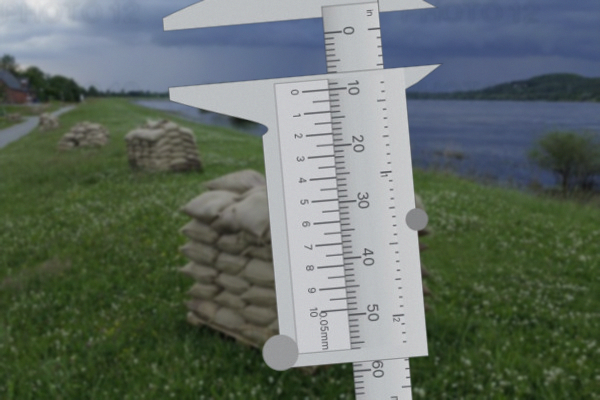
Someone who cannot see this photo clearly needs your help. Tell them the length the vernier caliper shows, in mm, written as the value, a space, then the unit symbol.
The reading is 10.0 mm
